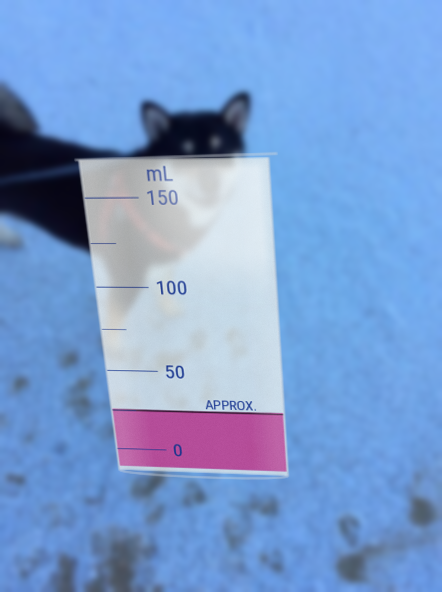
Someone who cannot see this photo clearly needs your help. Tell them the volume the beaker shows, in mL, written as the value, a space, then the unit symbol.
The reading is 25 mL
